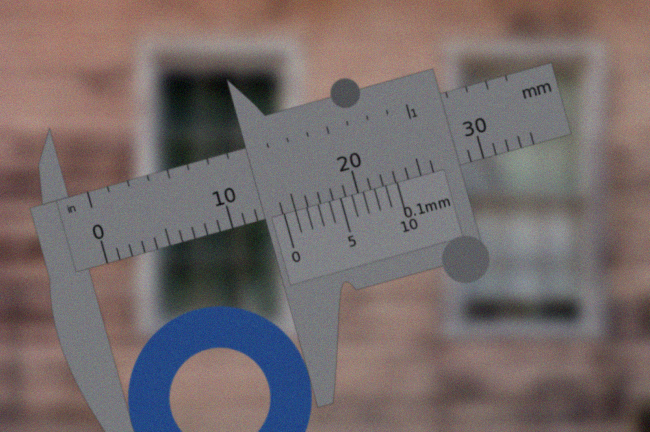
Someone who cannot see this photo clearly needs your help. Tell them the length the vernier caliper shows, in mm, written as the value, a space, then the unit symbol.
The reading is 14.1 mm
